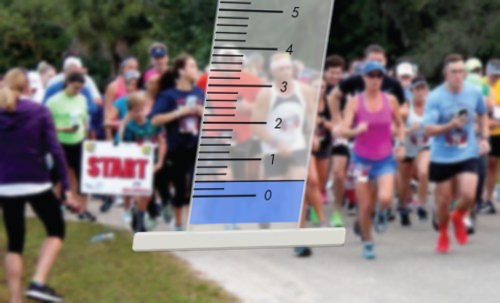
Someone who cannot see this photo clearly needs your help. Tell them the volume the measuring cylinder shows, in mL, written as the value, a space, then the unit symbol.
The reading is 0.4 mL
